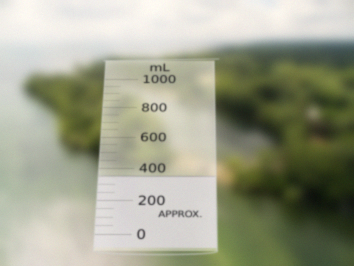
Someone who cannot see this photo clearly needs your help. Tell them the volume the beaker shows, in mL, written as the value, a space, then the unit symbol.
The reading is 350 mL
